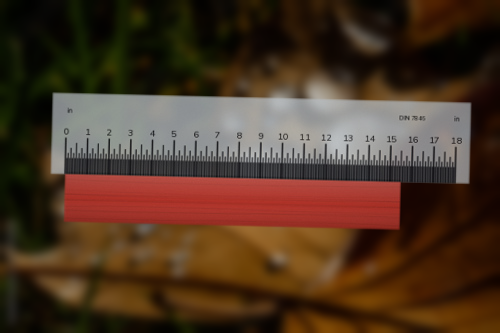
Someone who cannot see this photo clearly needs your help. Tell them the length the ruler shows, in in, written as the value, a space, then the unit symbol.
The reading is 15.5 in
